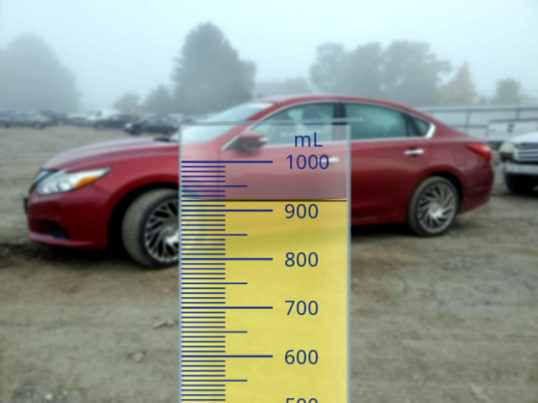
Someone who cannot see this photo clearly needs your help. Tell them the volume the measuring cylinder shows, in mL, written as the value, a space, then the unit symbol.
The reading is 920 mL
